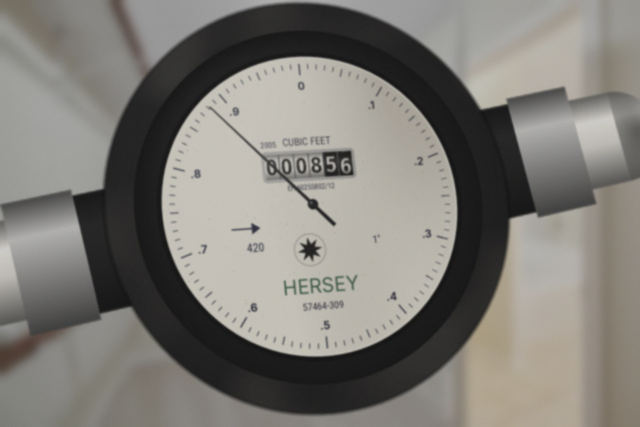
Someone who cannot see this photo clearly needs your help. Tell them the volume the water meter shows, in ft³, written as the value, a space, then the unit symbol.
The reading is 855.88 ft³
